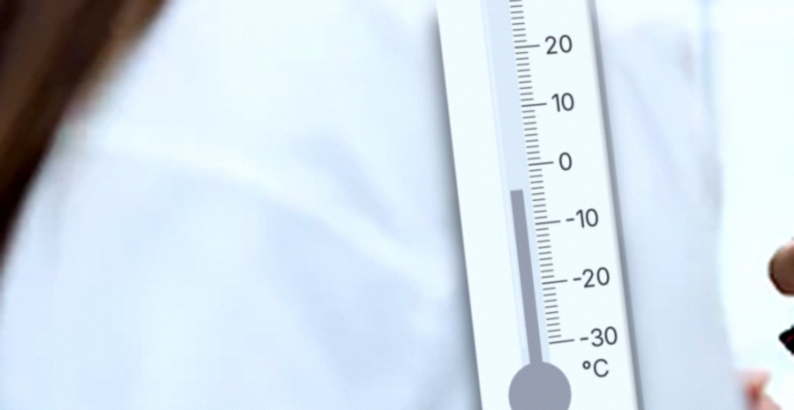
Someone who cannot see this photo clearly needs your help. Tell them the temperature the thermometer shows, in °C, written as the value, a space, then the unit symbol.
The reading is -4 °C
